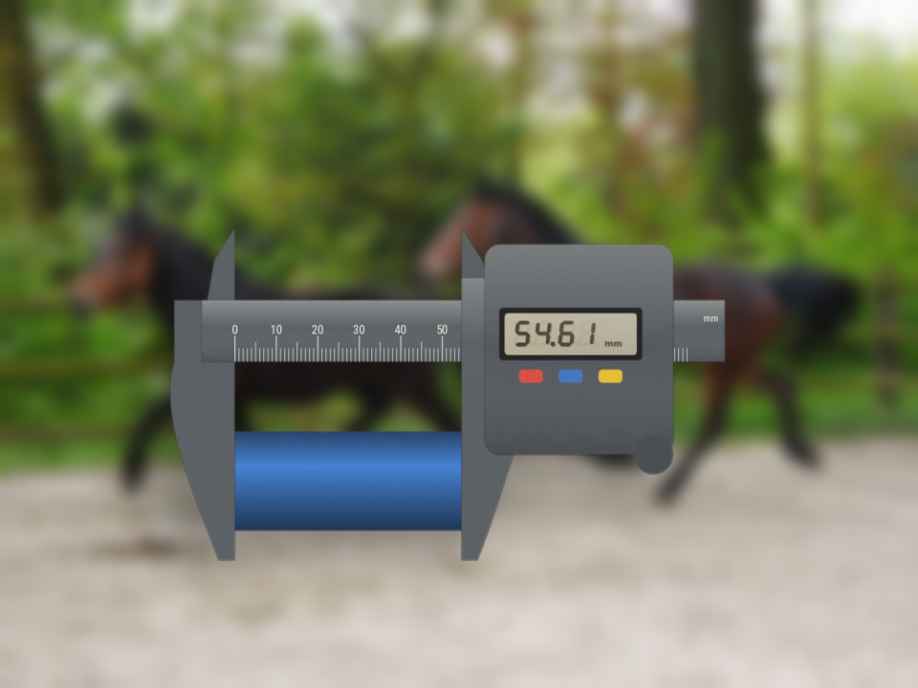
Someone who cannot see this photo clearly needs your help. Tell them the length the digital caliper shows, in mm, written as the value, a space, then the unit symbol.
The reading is 54.61 mm
